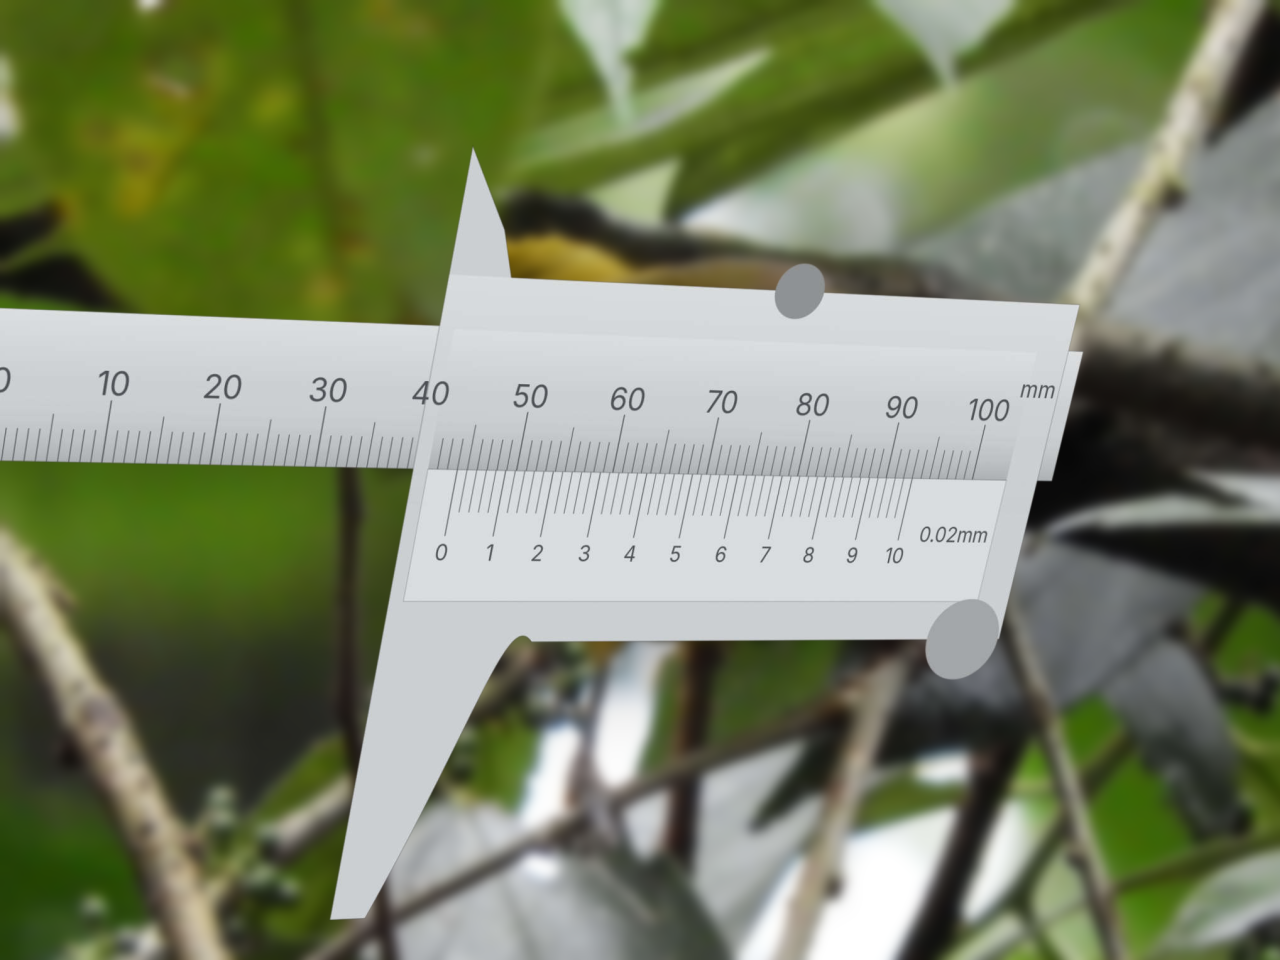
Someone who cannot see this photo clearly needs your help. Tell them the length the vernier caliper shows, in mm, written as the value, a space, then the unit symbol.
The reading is 44.0 mm
